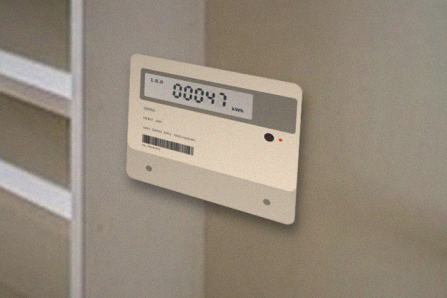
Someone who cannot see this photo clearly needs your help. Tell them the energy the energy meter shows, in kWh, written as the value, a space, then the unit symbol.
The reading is 47 kWh
